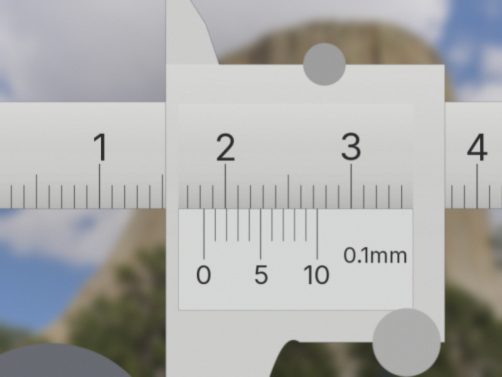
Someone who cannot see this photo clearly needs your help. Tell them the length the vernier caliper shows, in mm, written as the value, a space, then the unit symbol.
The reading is 18.3 mm
